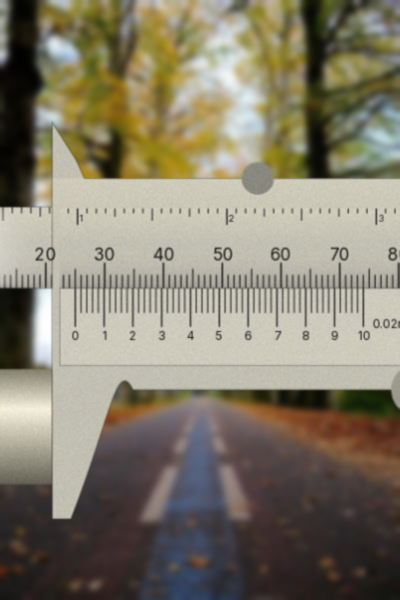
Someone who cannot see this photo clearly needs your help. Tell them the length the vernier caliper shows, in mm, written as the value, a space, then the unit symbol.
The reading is 25.0 mm
